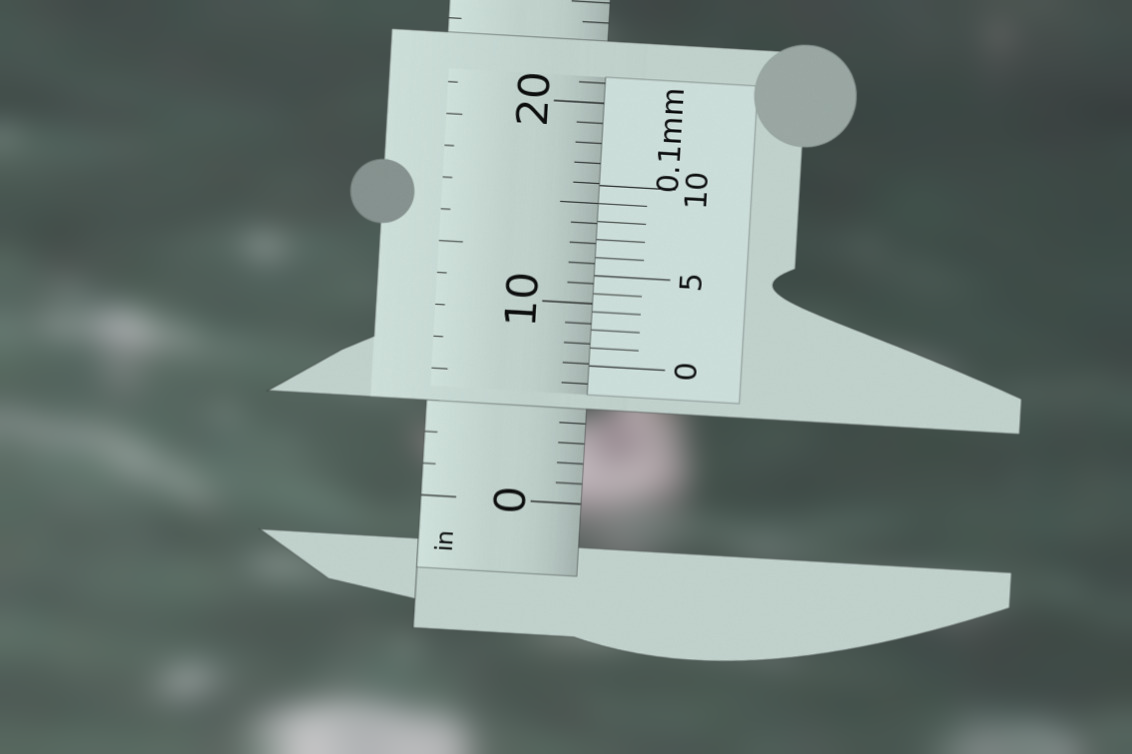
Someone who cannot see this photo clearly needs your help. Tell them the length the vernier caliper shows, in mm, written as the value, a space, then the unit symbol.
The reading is 6.9 mm
